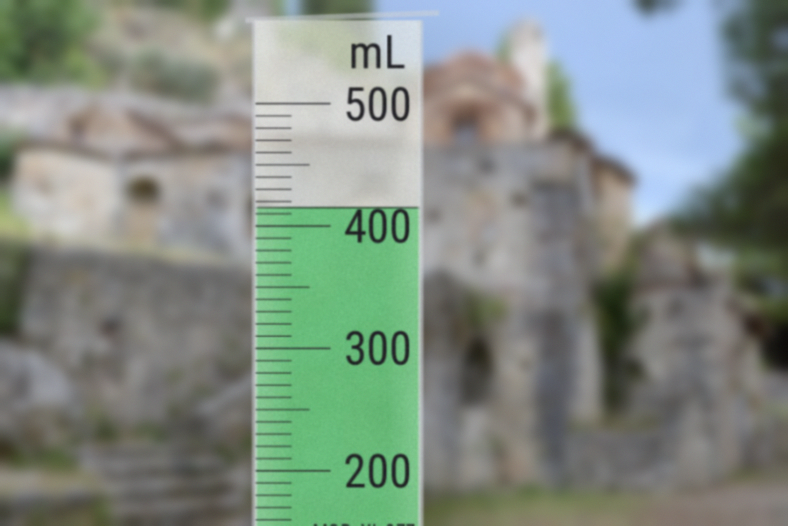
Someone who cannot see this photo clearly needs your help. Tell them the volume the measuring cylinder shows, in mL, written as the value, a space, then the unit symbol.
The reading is 415 mL
